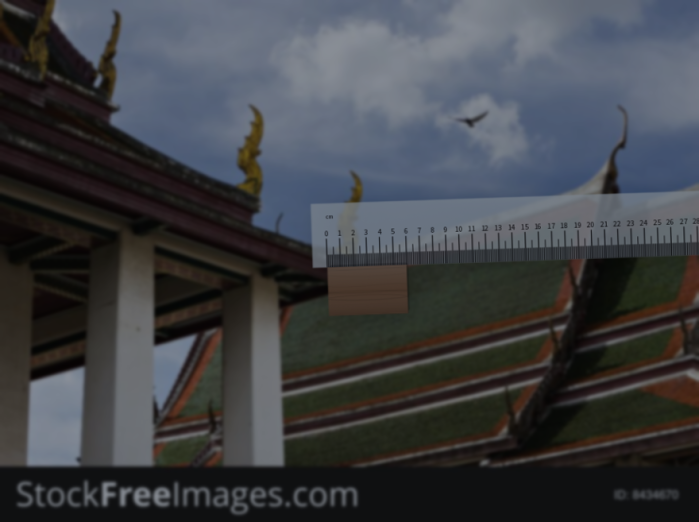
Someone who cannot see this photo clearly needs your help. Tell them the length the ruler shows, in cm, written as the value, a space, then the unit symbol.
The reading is 6 cm
